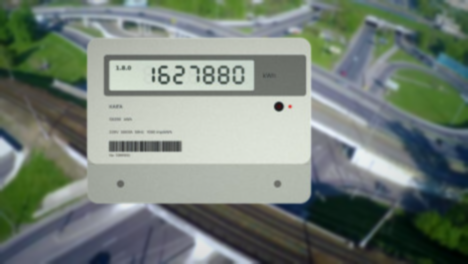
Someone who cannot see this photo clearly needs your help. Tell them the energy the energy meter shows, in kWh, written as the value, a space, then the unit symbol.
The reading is 1627880 kWh
